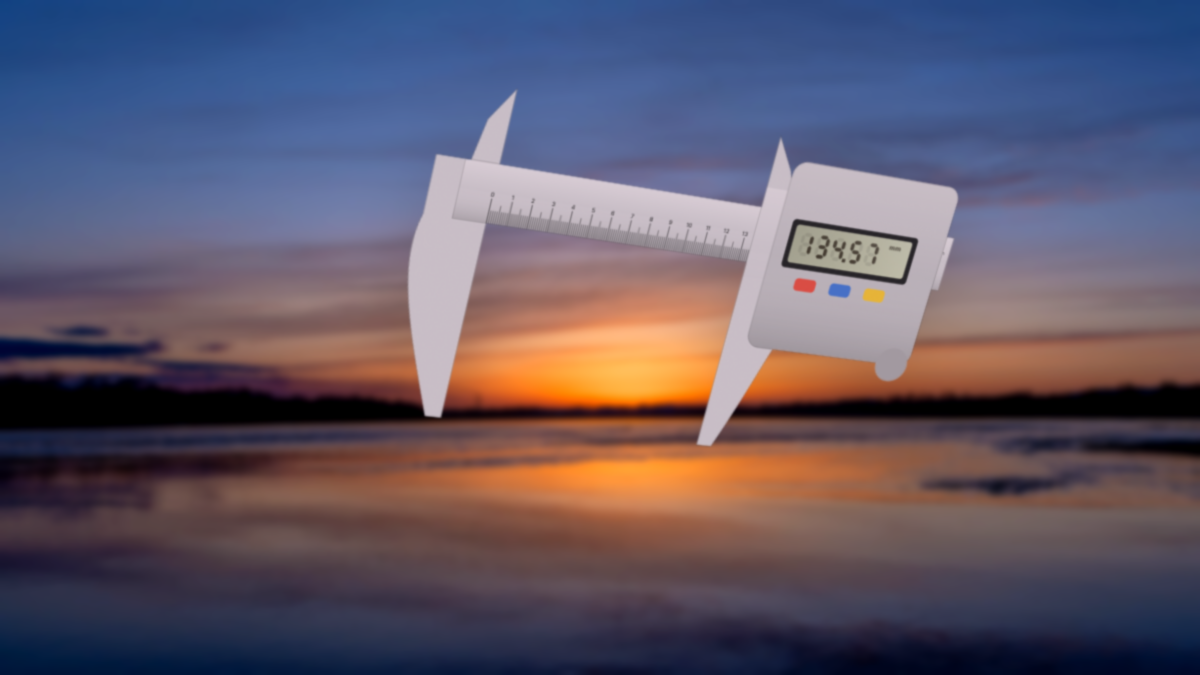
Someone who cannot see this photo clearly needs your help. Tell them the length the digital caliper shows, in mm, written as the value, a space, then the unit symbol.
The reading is 134.57 mm
